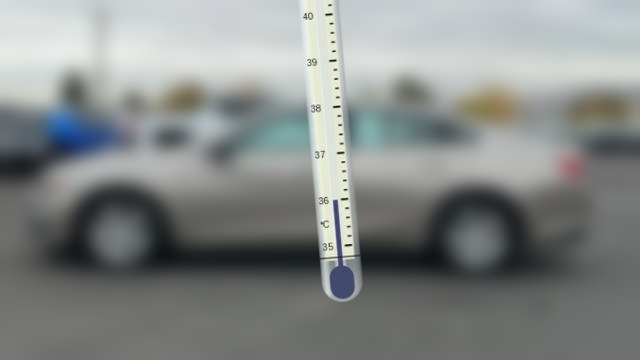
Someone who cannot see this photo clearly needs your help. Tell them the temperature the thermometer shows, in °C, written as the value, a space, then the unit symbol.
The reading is 36 °C
